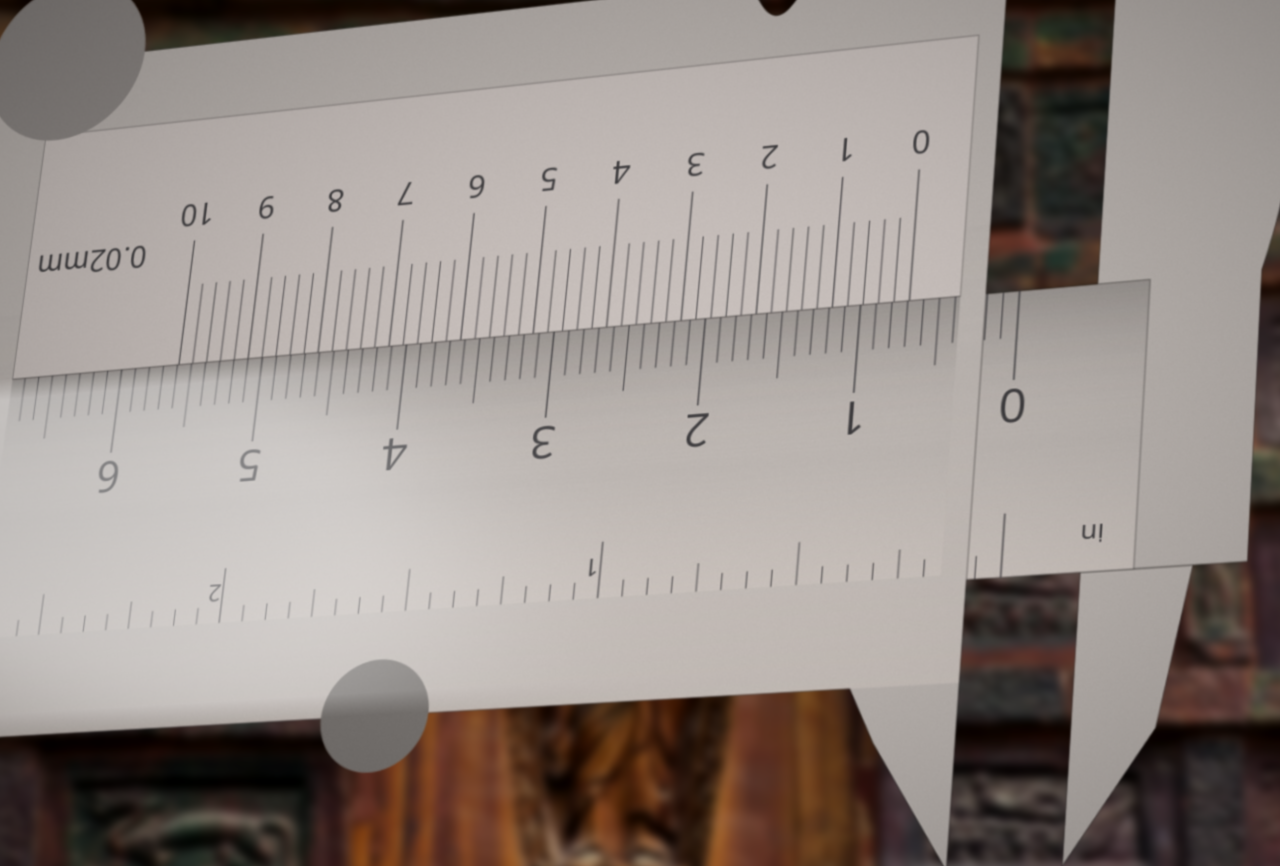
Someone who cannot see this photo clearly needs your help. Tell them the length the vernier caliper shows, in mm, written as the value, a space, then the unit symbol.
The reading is 6.9 mm
